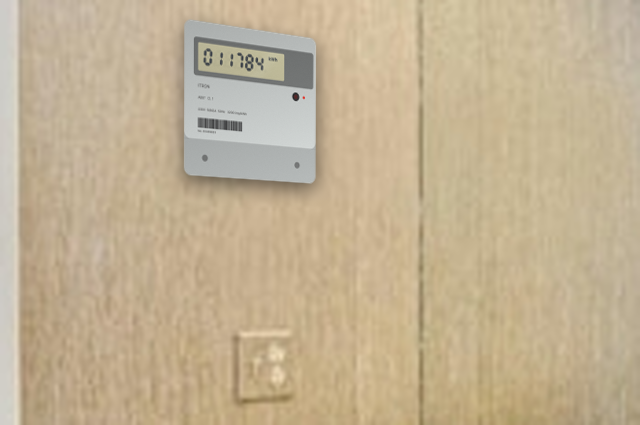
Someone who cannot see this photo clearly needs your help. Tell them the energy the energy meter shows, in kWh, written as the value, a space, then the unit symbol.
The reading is 11784 kWh
